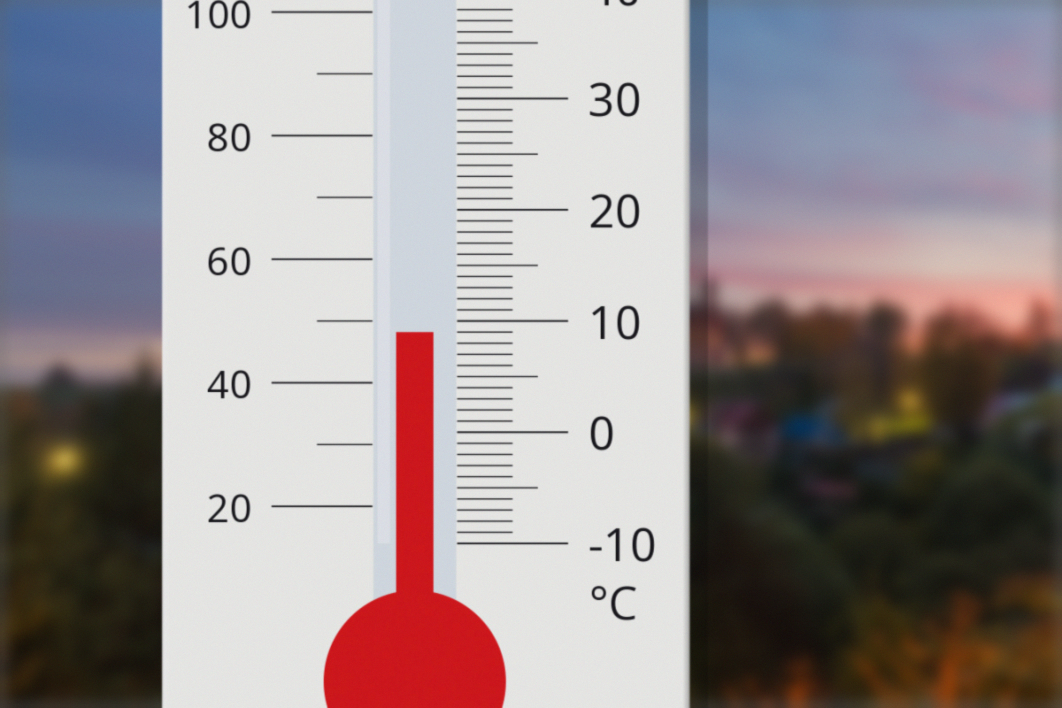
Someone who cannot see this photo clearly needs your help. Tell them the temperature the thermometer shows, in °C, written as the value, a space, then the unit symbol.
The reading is 9 °C
